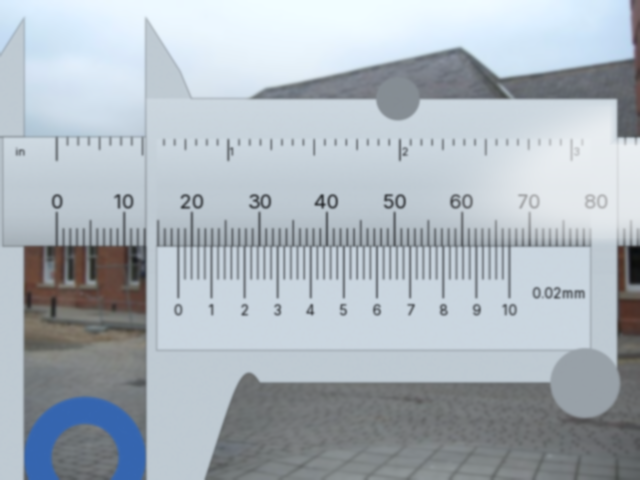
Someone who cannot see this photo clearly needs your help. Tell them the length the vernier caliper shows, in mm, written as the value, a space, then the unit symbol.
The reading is 18.0 mm
